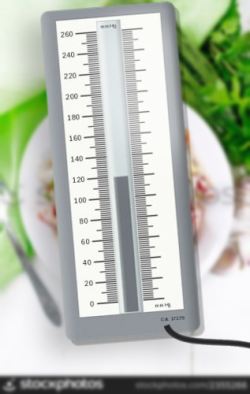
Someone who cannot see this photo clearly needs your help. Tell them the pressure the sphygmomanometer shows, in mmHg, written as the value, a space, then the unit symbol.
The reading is 120 mmHg
